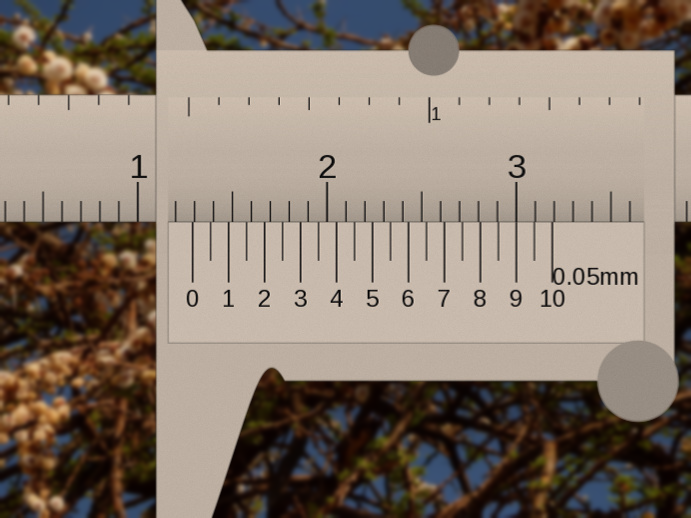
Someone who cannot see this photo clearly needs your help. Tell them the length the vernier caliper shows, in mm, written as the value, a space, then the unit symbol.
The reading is 12.9 mm
